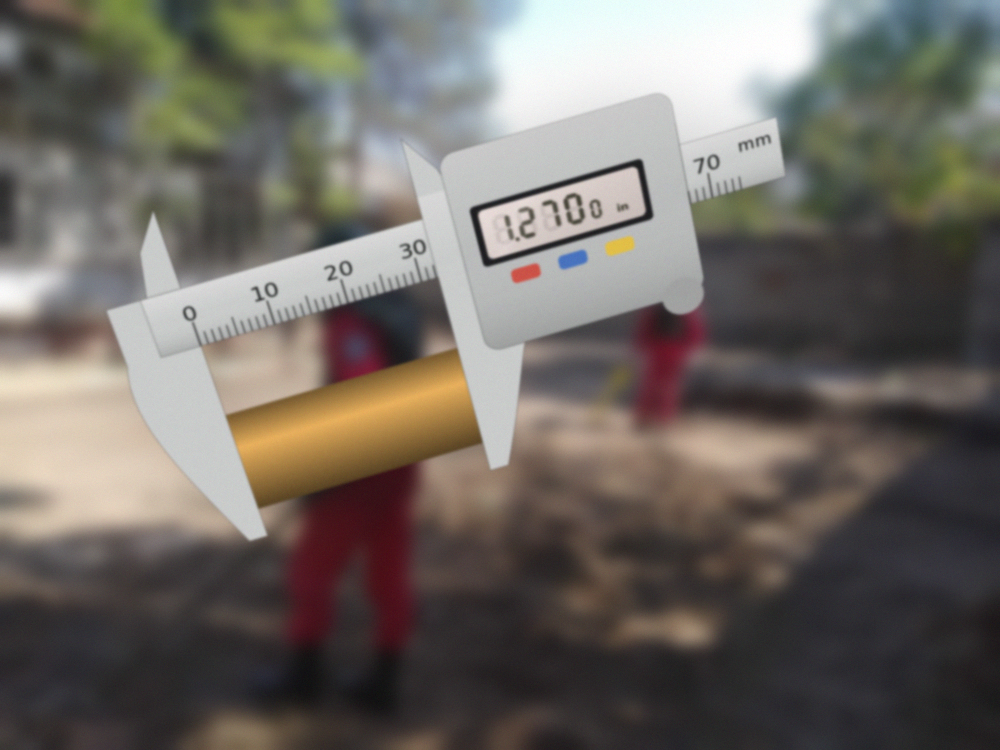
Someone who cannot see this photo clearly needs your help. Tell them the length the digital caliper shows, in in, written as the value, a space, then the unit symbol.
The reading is 1.2700 in
